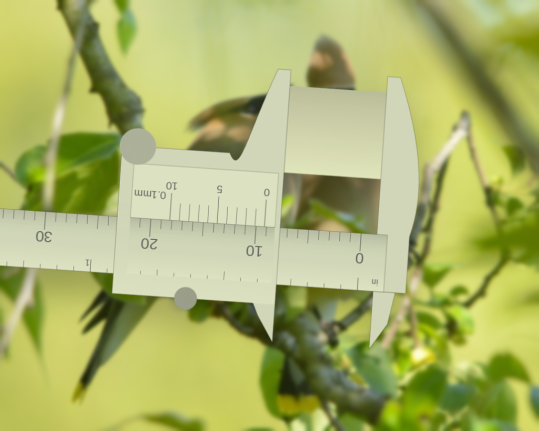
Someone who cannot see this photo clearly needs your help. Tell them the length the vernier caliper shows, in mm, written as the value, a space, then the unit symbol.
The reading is 9.2 mm
